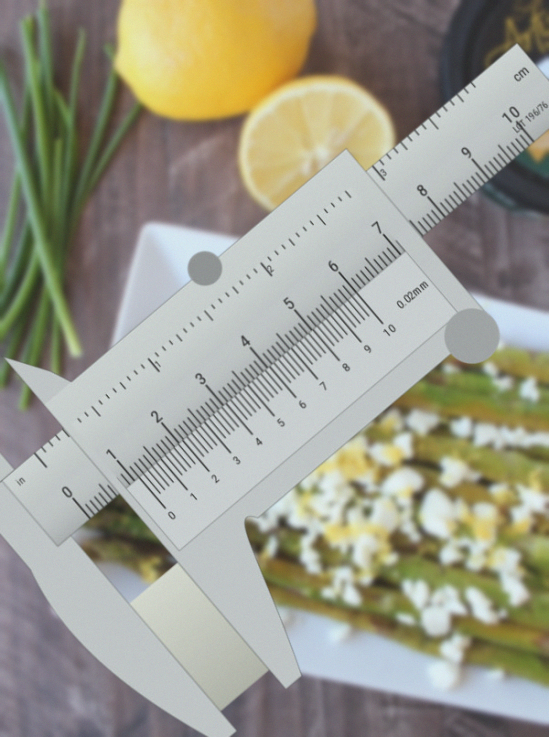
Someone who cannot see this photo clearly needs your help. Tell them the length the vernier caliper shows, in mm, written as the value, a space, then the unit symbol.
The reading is 11.0 mm
